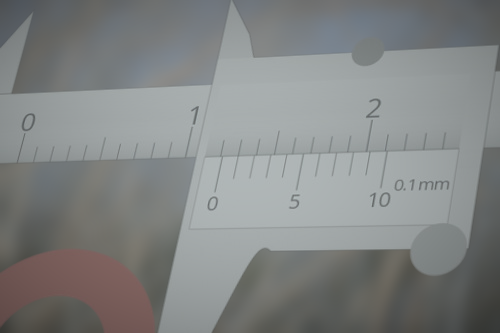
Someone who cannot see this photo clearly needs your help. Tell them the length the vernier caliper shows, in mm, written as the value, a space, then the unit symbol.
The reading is 12.1 mm
